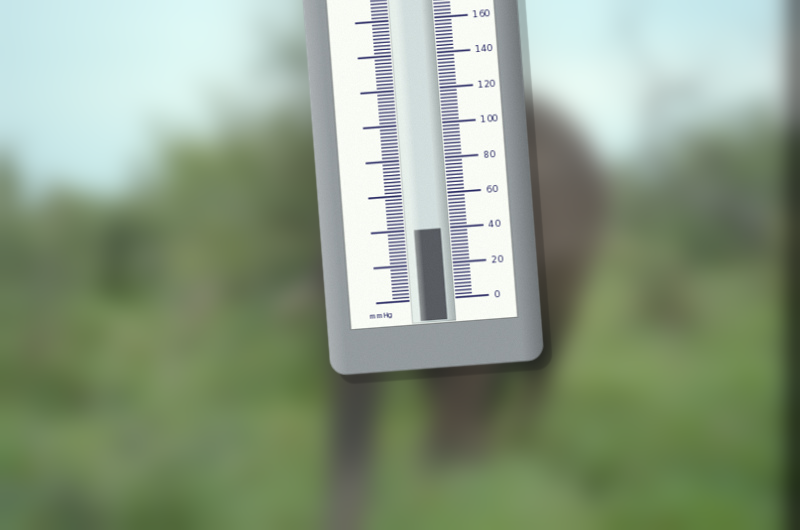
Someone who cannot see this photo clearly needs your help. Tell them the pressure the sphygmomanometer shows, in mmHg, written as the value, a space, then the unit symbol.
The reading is 40 mmHg
